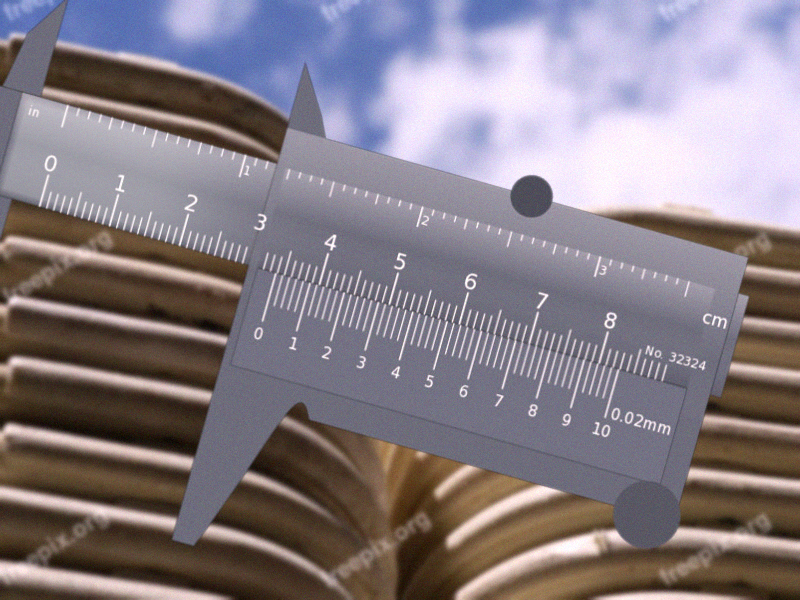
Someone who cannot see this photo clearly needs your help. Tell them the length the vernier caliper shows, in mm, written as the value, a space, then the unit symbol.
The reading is 33.8 mm
